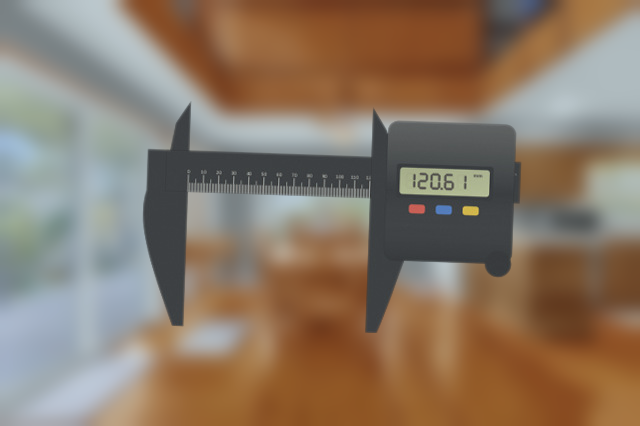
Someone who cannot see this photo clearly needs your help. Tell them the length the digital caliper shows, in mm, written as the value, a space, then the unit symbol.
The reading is 120.61 mm
